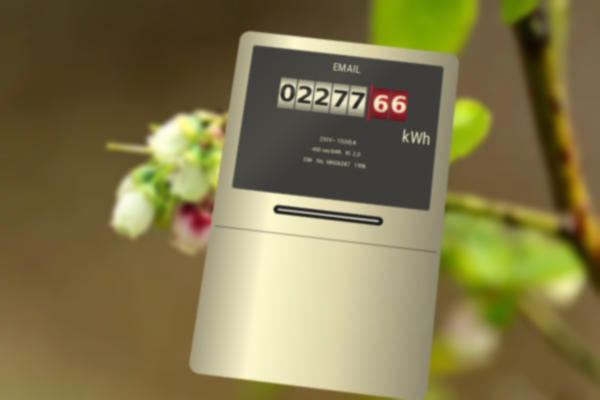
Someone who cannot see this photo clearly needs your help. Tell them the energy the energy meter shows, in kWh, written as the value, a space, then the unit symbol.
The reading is 2277.66 kWh
